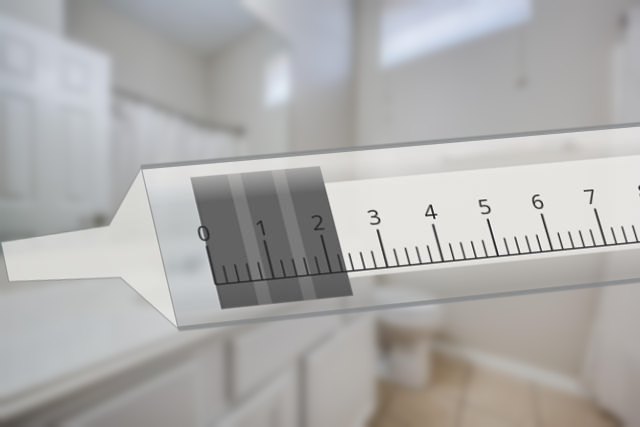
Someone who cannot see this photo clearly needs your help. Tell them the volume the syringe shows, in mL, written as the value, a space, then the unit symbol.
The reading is 0 mL
